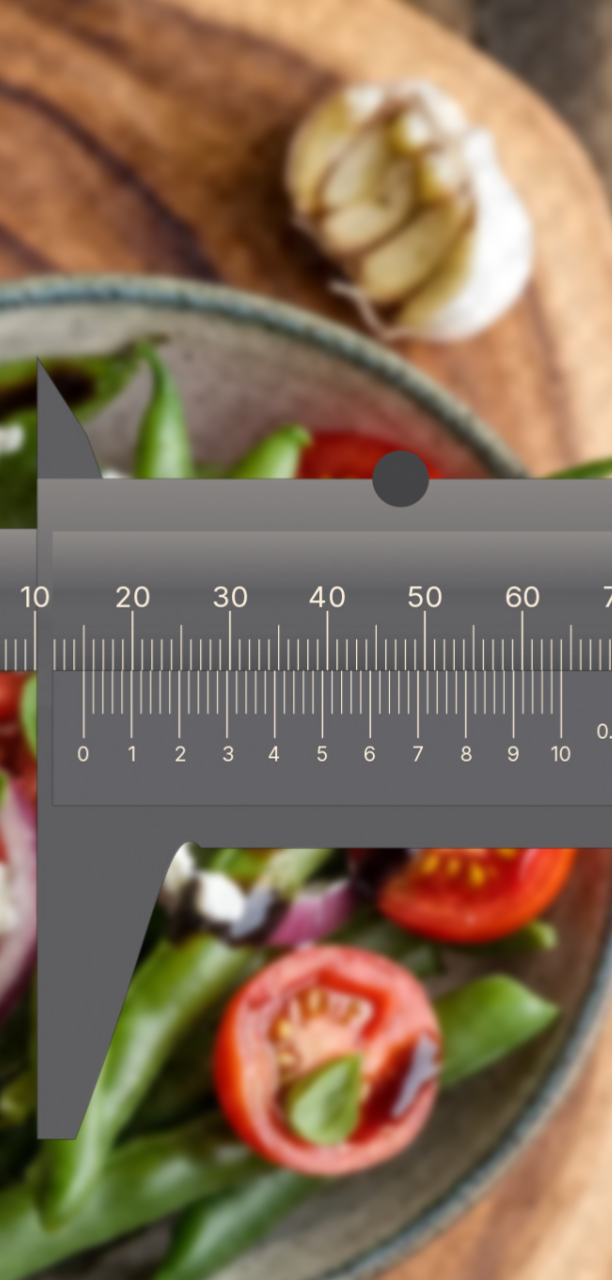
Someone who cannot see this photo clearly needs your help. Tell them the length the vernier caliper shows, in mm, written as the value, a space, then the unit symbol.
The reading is 15.0 mm
